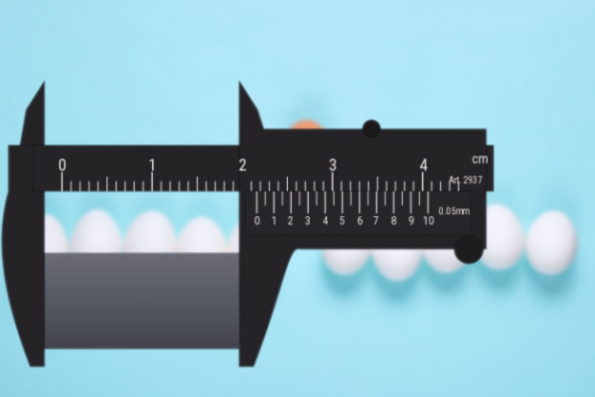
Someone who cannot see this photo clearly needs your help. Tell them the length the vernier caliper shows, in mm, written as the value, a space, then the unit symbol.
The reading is 21.6 mm
